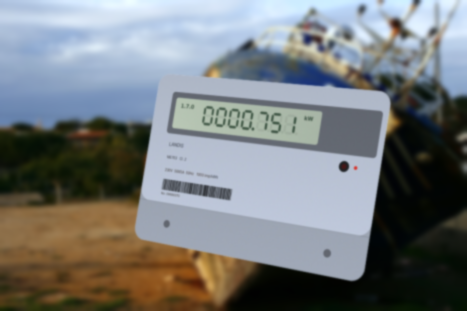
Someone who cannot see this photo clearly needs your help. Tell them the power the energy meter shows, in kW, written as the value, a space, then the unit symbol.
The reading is 0.751 kW
